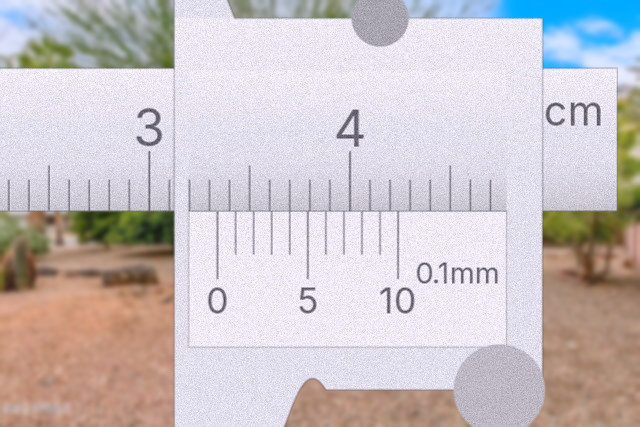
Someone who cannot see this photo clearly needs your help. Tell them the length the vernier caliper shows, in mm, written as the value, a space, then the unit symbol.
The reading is 33.4 mm
